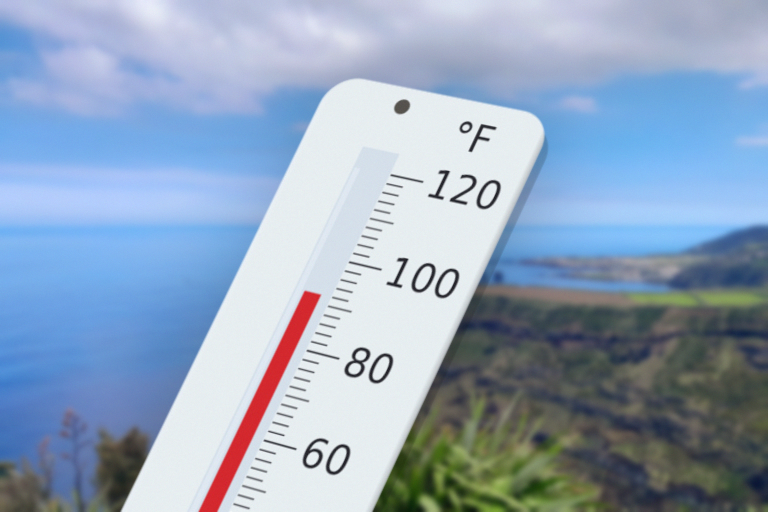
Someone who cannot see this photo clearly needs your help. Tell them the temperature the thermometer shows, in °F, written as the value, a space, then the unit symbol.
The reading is 92 °F
